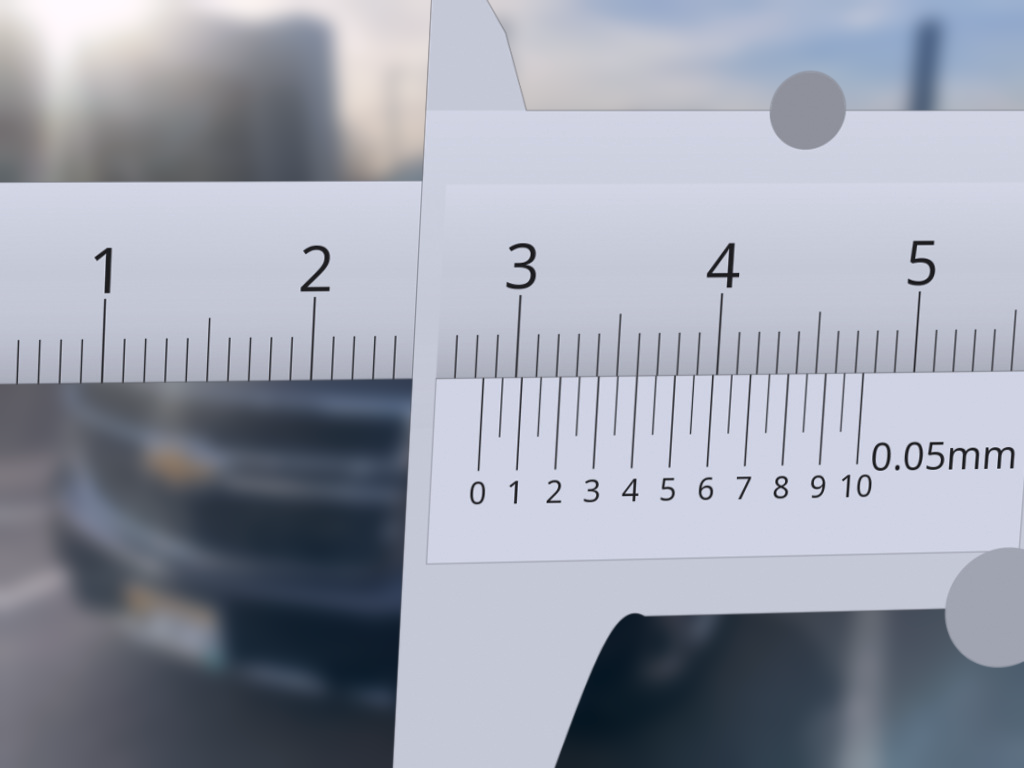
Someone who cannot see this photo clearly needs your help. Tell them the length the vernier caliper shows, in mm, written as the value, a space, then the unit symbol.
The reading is 28.4 mm
